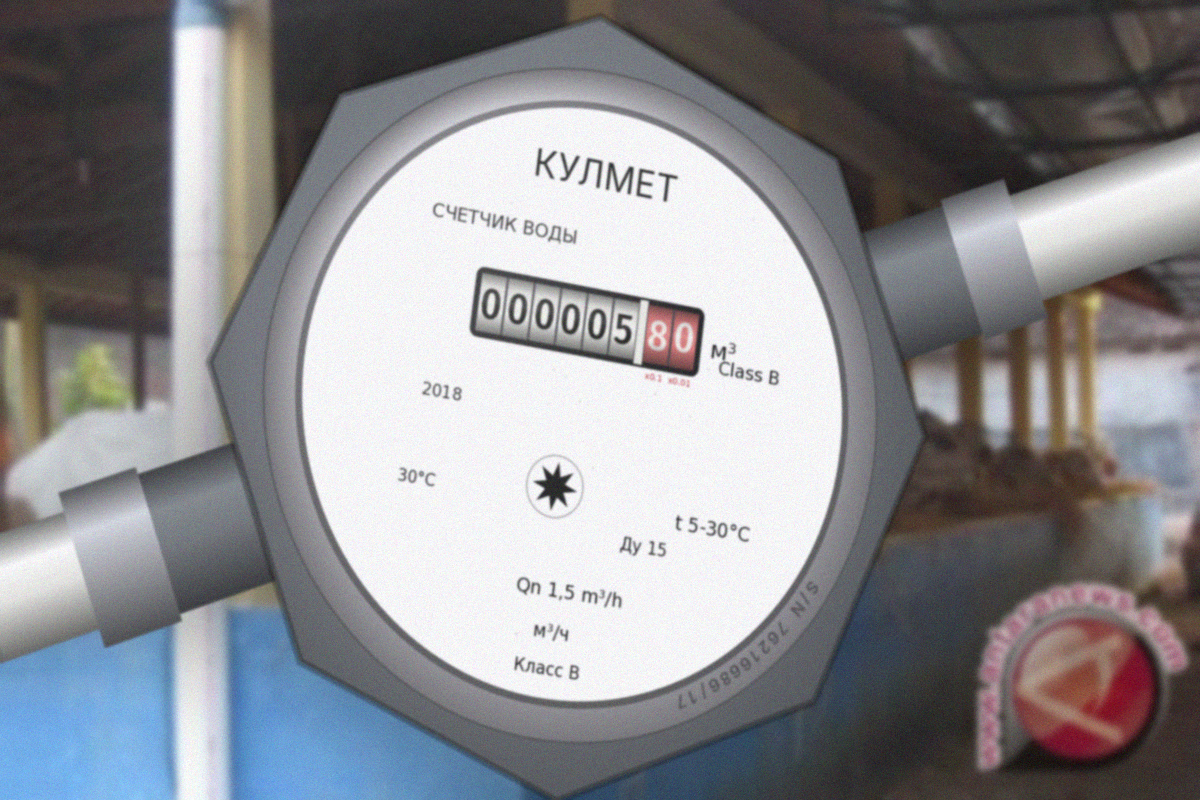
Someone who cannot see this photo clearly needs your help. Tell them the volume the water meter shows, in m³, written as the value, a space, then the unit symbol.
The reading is 5.80 m³
